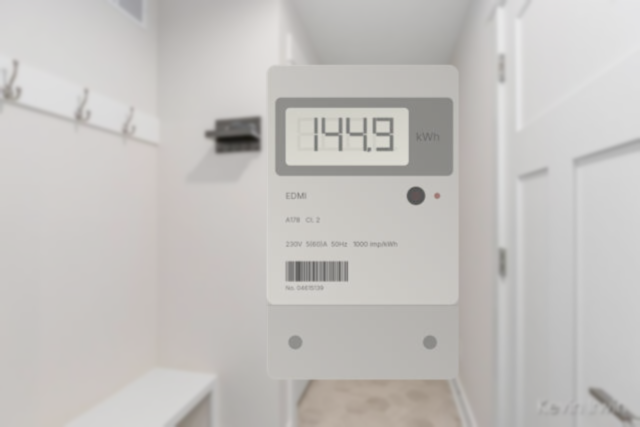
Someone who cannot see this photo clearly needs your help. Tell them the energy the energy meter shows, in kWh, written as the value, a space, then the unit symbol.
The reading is 144.9 kWh
